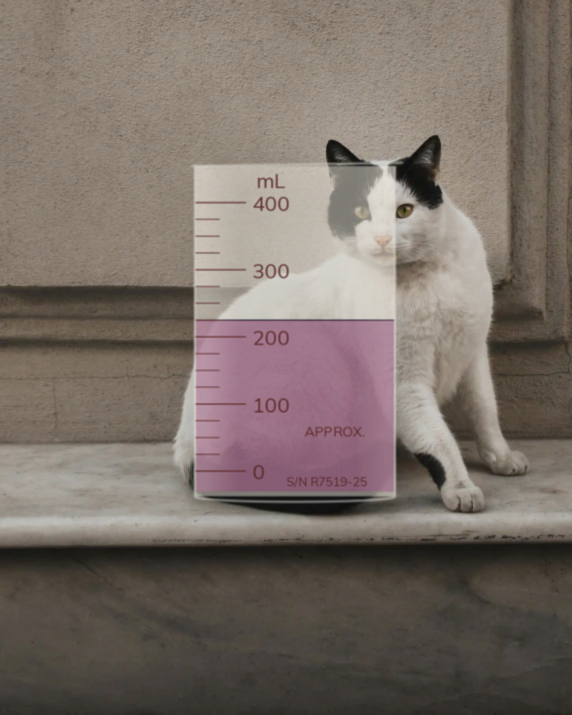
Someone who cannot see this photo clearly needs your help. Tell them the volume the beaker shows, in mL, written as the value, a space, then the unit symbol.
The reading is 225 mL
